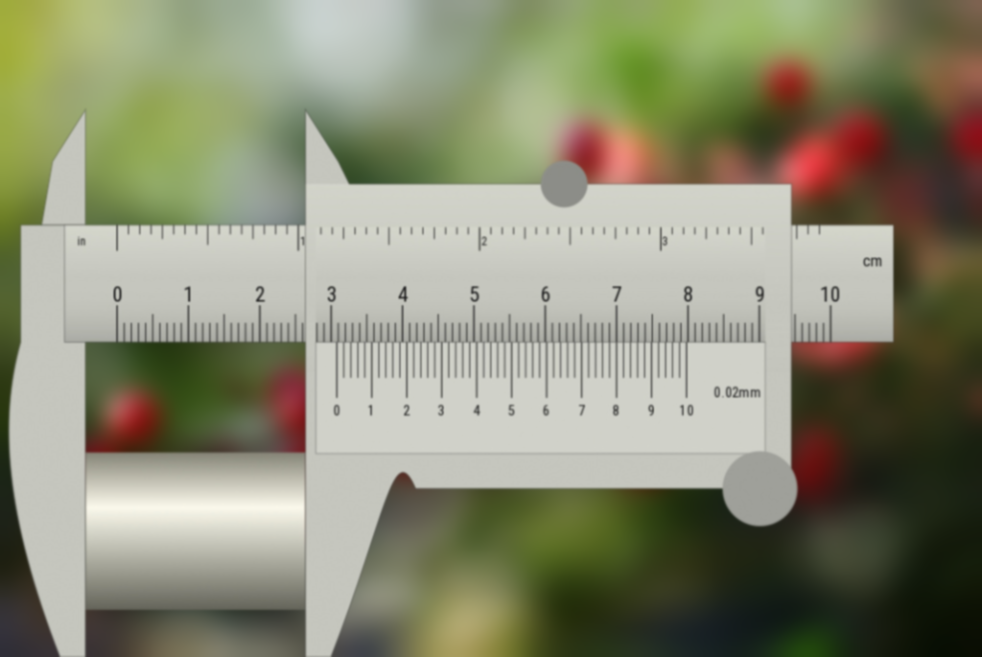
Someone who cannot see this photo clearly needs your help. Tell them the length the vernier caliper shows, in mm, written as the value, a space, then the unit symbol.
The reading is 30.8 mm
